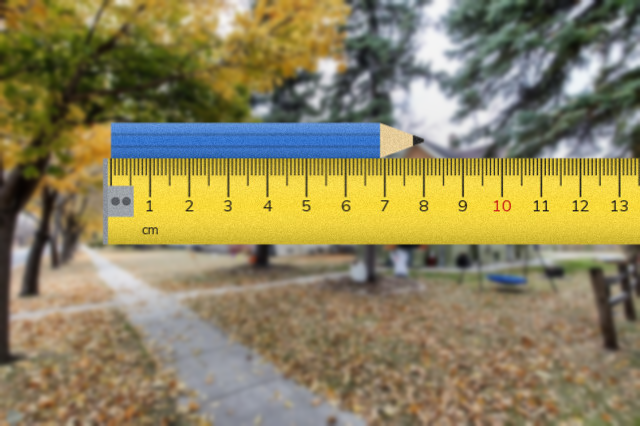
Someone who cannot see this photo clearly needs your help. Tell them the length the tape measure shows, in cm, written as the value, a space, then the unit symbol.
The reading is 8 cm
